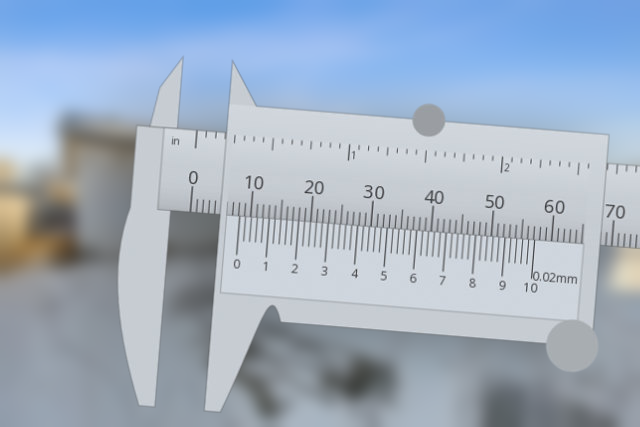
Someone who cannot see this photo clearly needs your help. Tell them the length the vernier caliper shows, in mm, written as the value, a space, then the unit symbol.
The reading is 8.2 mm
